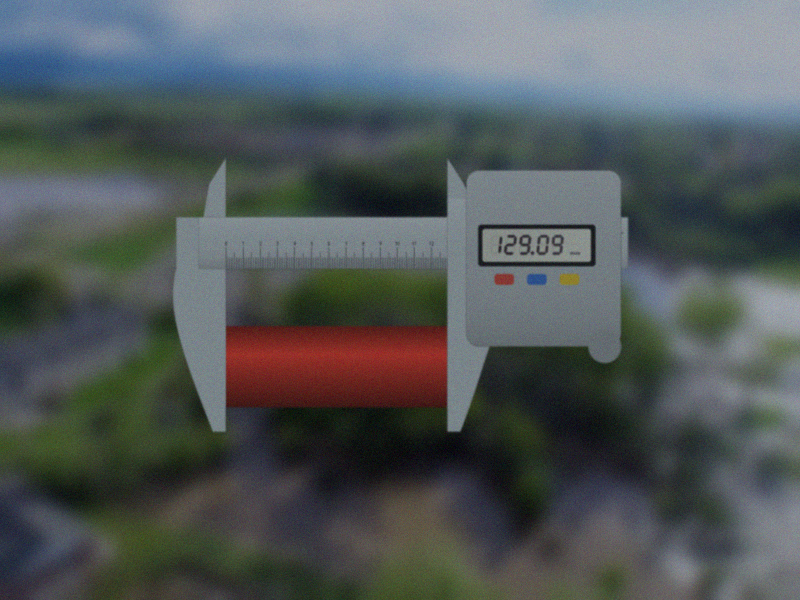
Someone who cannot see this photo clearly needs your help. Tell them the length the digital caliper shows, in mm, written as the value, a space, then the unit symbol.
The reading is 129.09 mm
